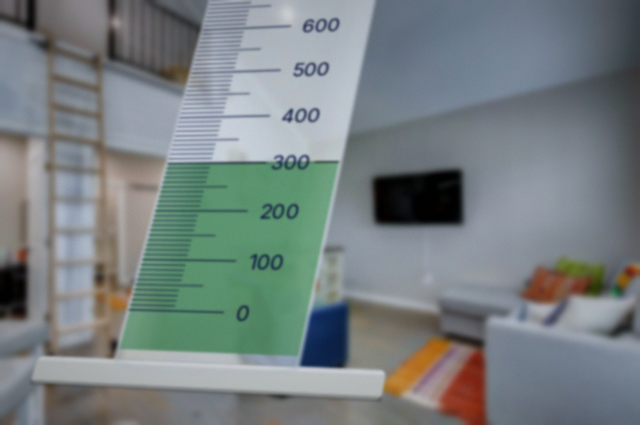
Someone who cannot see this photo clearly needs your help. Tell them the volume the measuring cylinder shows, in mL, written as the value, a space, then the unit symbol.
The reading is 300 mL
